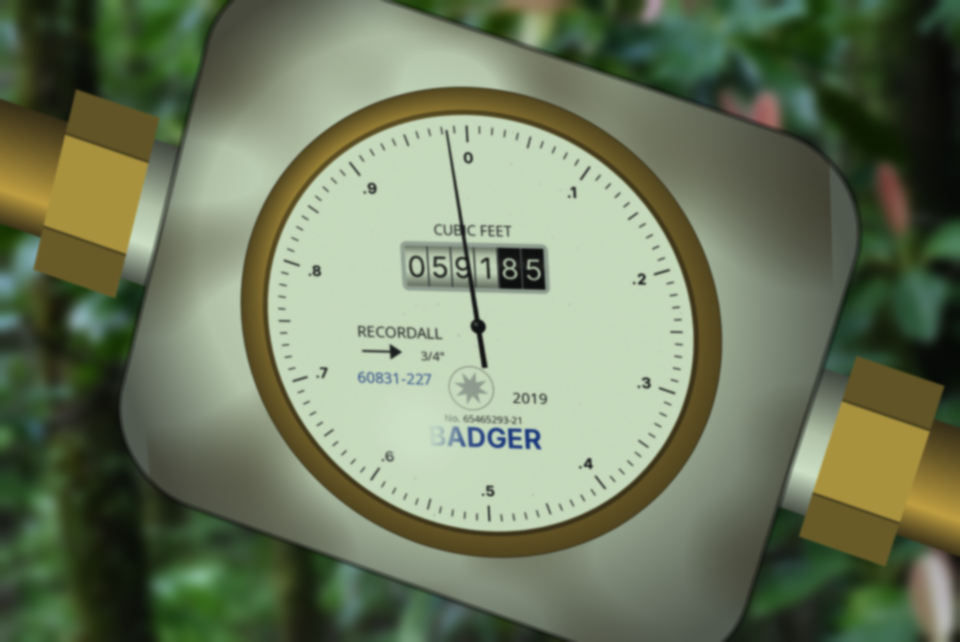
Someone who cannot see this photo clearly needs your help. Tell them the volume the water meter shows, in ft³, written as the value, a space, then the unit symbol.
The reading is 59184.98 ft³
